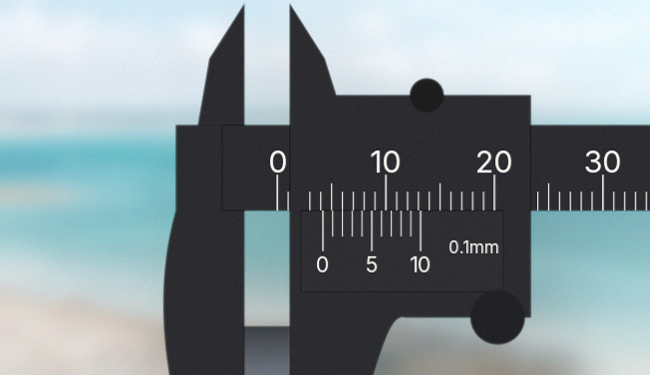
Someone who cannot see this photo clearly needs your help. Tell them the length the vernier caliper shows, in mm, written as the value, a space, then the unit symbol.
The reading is 4.2 mm
